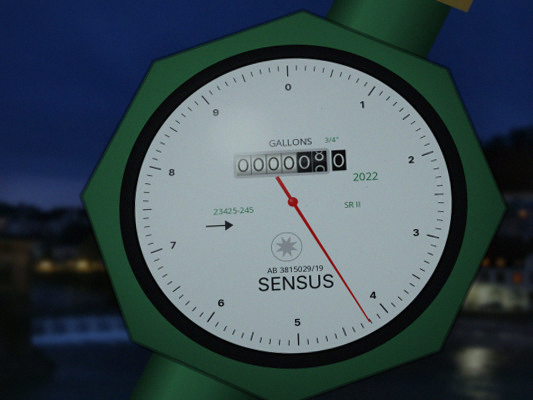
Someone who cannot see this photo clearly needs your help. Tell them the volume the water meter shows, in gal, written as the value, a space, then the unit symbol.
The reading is 84.2 gal
